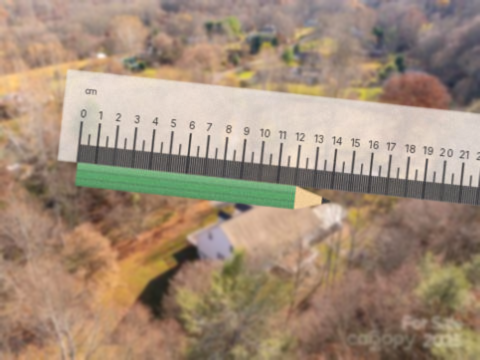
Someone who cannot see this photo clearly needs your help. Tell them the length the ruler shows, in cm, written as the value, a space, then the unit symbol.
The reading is 14 cm
